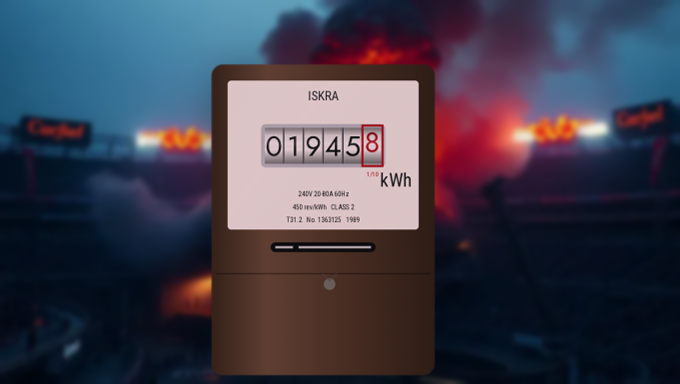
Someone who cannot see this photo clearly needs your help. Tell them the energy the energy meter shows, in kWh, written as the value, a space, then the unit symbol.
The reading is 1945.8 kWh
